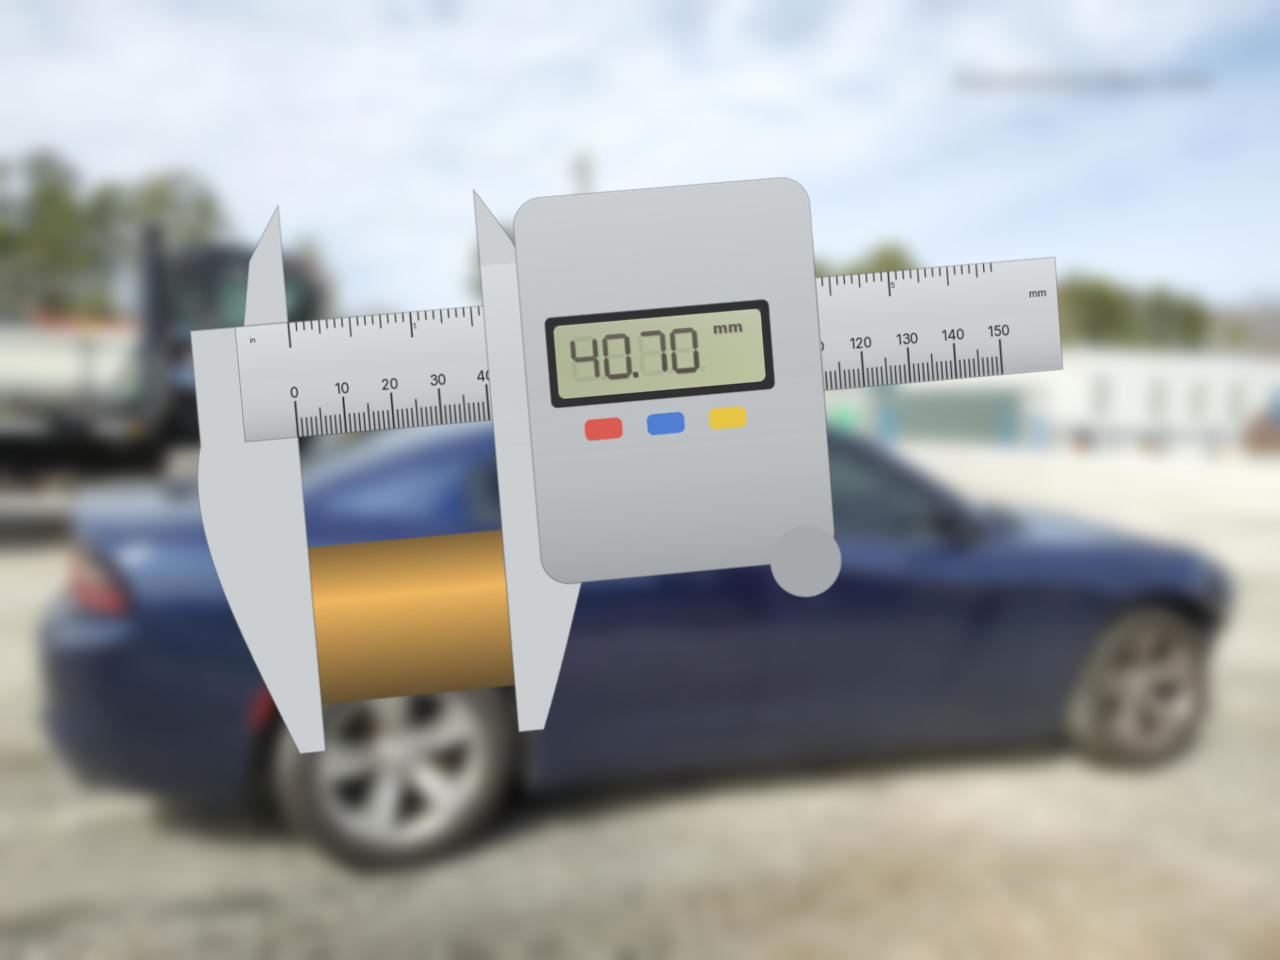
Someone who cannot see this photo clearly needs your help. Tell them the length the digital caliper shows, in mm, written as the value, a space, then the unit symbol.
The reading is 40.70 mm
